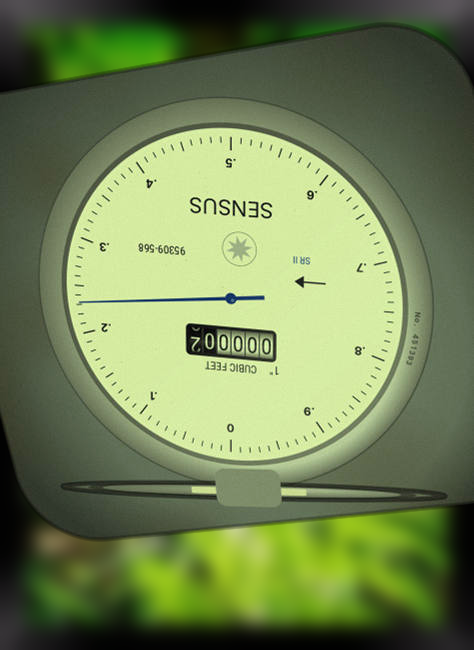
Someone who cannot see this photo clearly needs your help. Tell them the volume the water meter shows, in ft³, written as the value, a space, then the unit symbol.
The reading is 2.23 ft³
